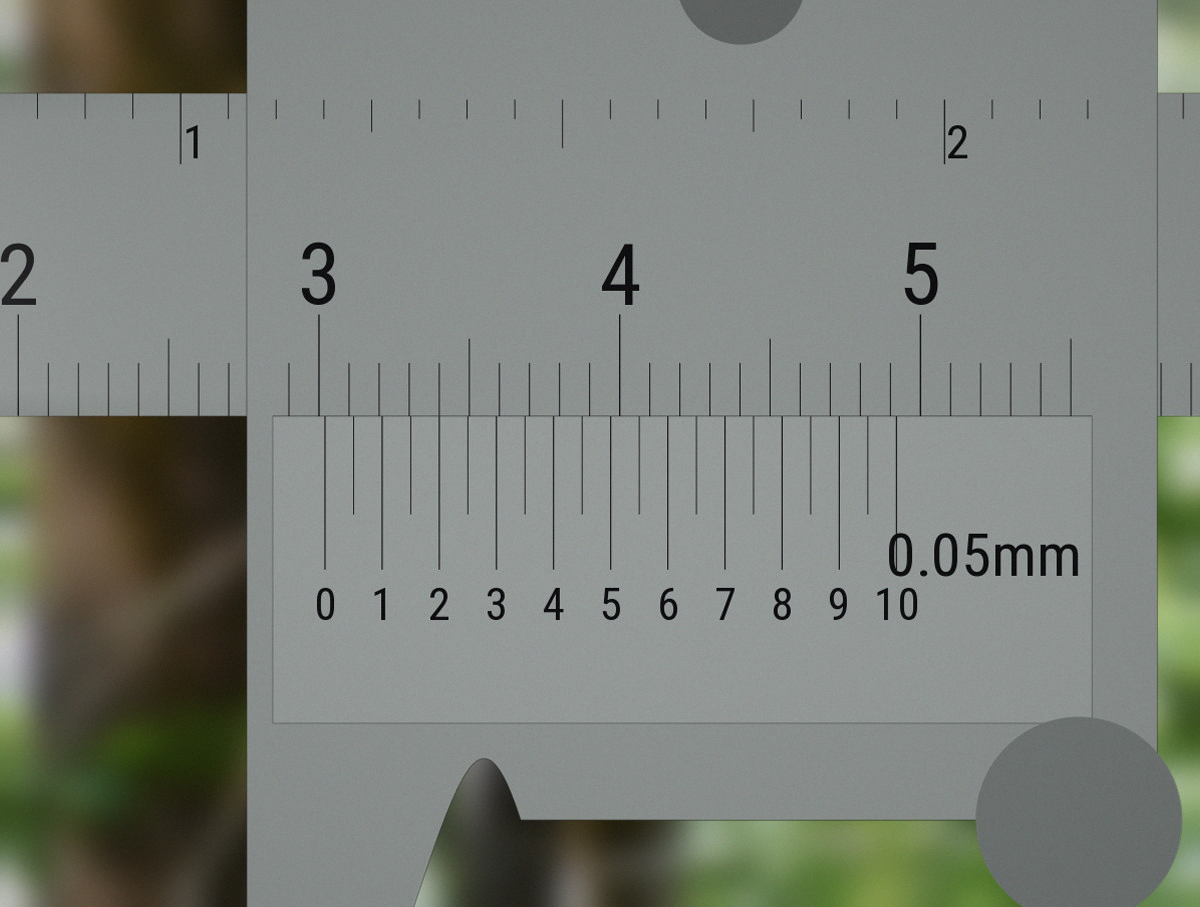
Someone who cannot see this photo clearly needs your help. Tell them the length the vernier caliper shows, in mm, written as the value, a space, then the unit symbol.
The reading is 30.20 mm
